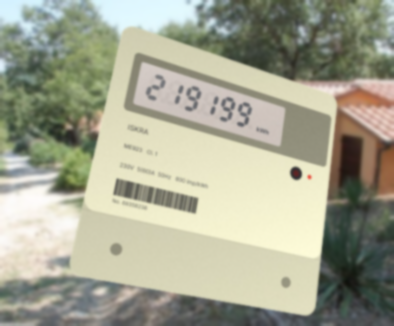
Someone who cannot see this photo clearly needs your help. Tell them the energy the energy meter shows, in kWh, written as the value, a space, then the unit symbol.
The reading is 219199 kWh
